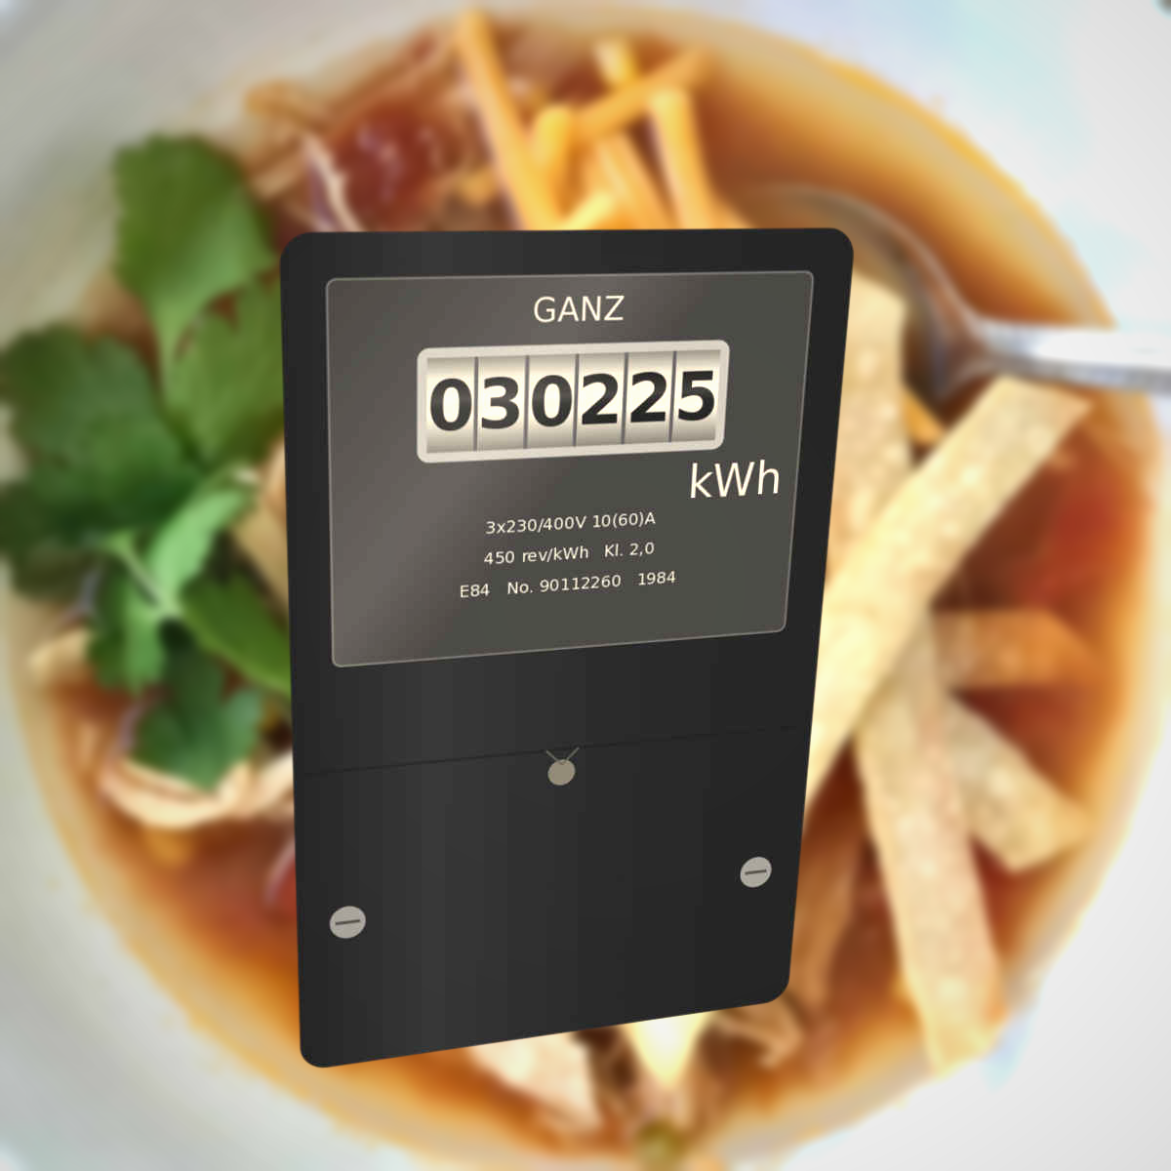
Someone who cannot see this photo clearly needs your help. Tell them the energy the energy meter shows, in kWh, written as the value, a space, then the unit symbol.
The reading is 30225 kWh
